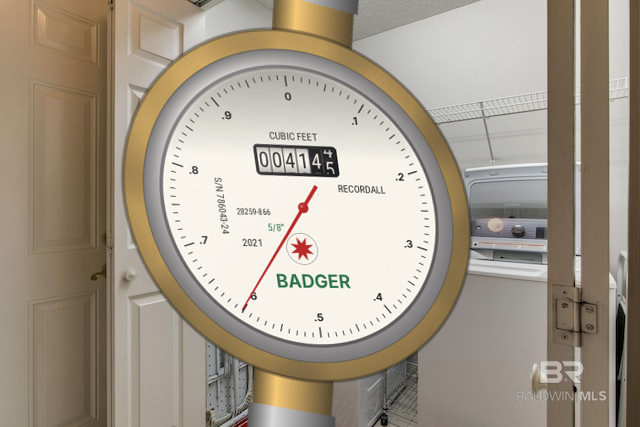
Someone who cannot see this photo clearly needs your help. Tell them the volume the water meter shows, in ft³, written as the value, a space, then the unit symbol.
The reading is 4144.60 ft³
